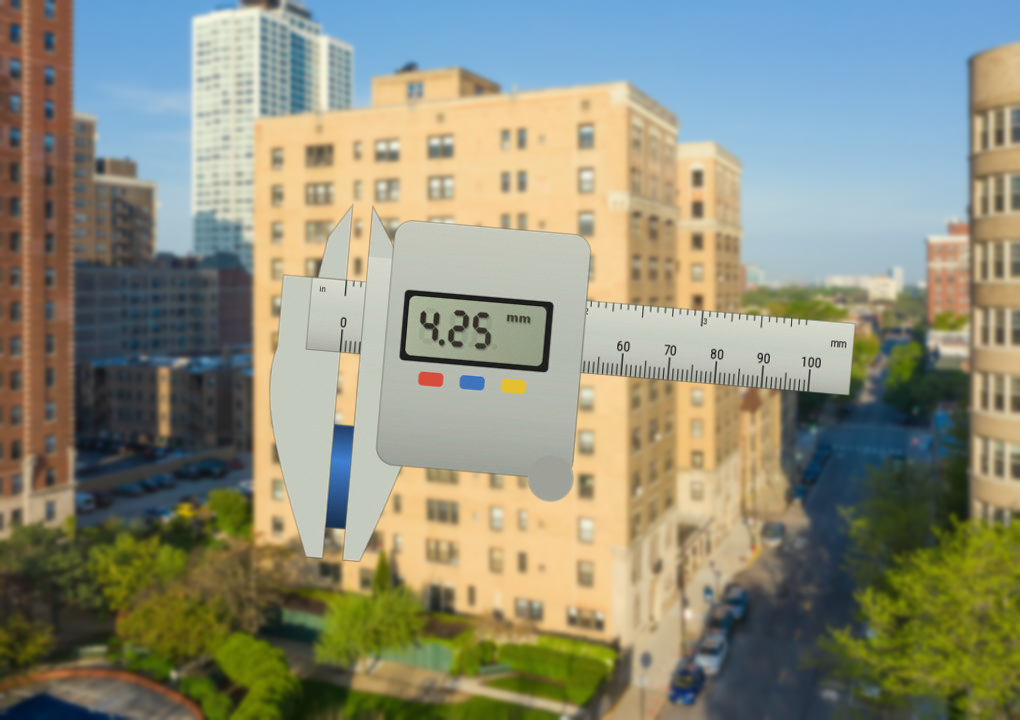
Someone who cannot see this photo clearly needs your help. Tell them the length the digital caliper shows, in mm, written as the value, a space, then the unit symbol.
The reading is 4.25 mm
